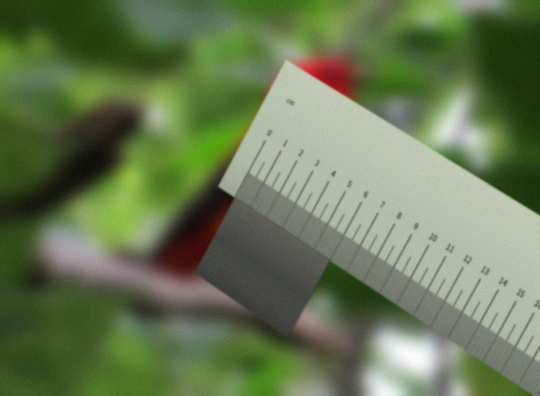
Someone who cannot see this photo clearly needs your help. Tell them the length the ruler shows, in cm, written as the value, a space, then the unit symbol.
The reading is 6 cm
